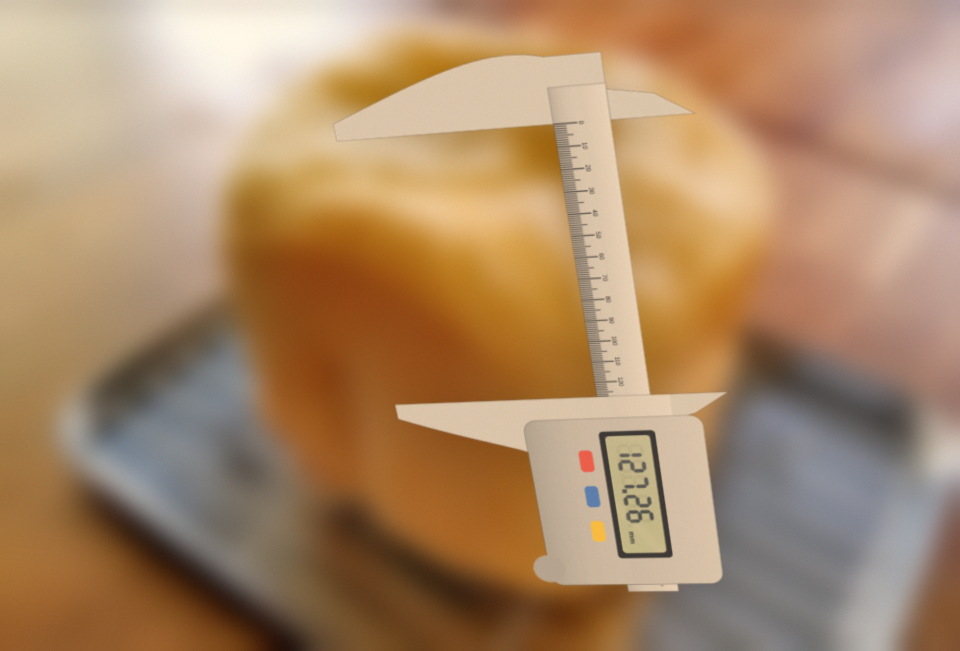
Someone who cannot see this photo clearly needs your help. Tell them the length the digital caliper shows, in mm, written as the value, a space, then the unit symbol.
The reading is 127.26 mm
